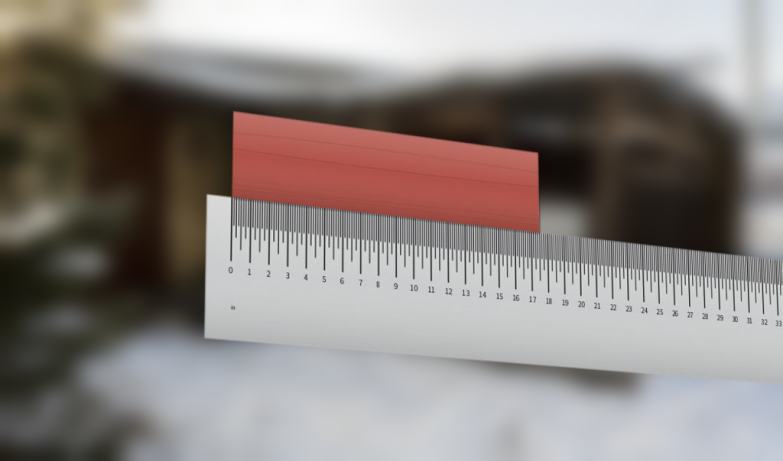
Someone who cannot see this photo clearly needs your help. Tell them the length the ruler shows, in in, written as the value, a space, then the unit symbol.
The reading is 17.5 in
